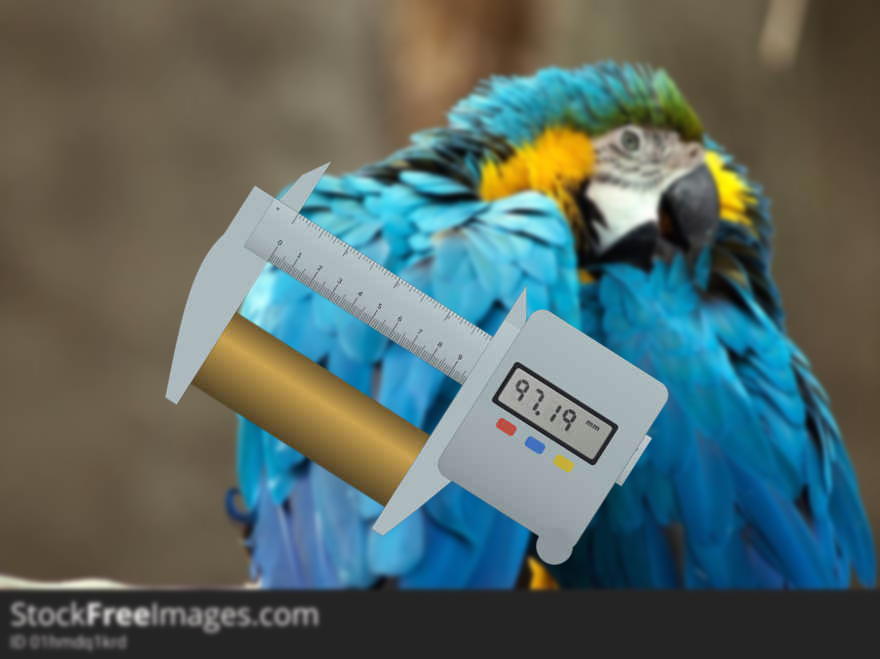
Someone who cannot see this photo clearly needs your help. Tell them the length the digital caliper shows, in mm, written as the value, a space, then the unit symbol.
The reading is 97.19 mm
